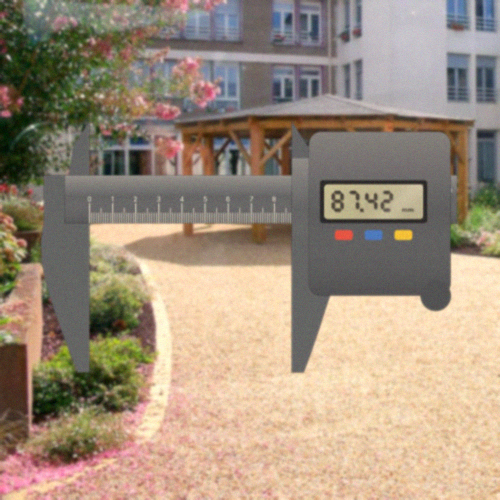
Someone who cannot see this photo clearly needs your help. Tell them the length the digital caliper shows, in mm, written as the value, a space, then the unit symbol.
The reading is 87.42 mm
